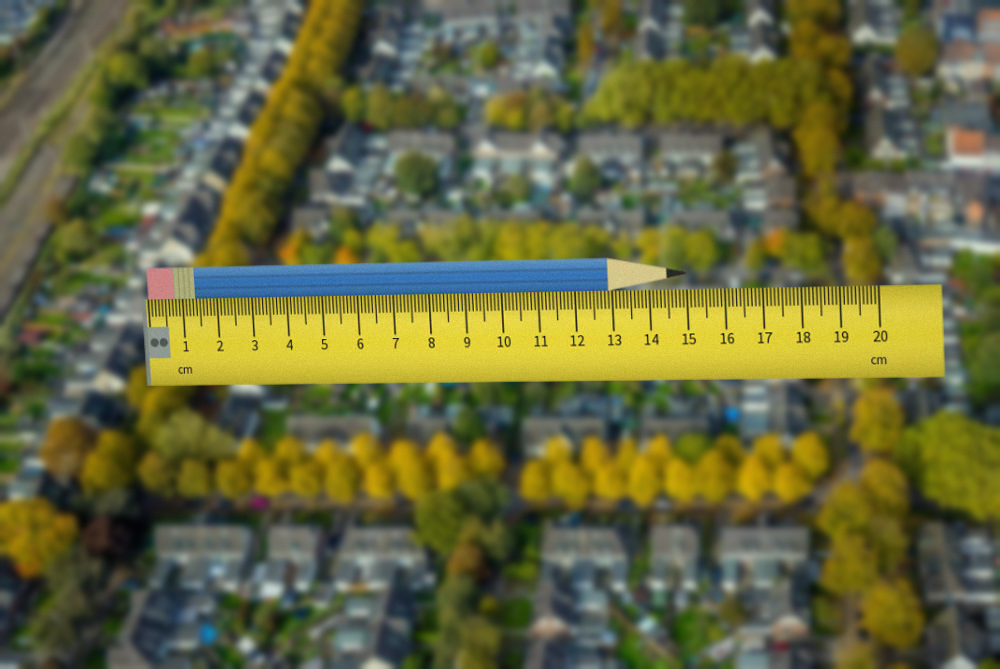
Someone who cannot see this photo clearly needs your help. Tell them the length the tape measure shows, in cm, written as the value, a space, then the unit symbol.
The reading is 15 cm
